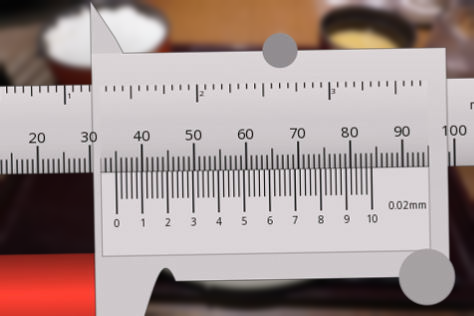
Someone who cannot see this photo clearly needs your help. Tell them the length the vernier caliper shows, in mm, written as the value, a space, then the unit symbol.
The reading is 35.0 mm
